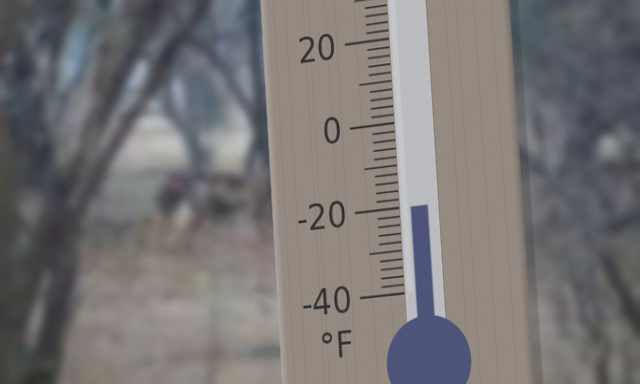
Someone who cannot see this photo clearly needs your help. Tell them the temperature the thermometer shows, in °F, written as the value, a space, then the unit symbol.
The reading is -20 °F
